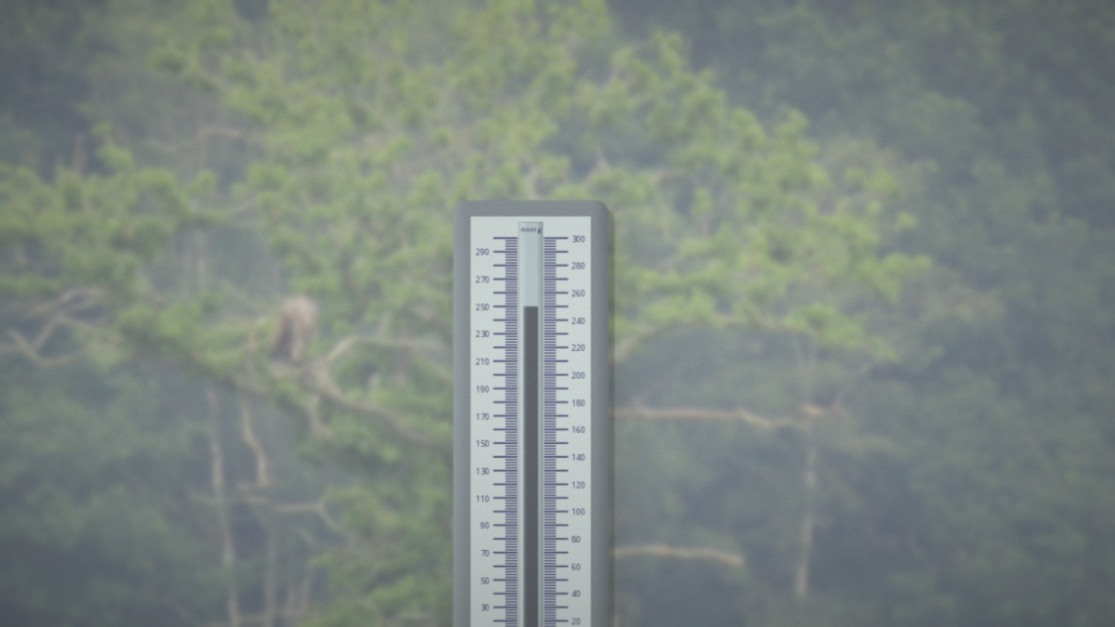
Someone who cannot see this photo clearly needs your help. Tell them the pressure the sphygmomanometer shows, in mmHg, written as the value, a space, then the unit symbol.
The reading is 250 mmHg
